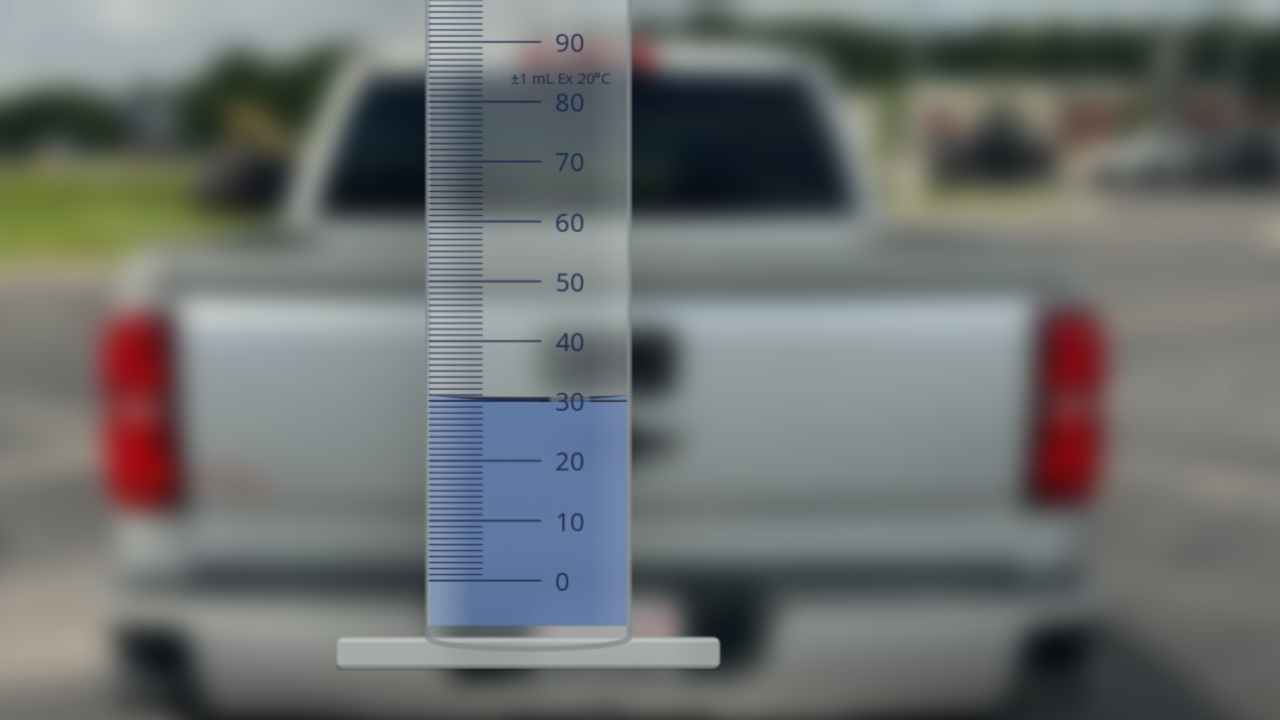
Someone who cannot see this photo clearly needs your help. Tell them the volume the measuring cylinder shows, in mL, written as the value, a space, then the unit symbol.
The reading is 30 mL
